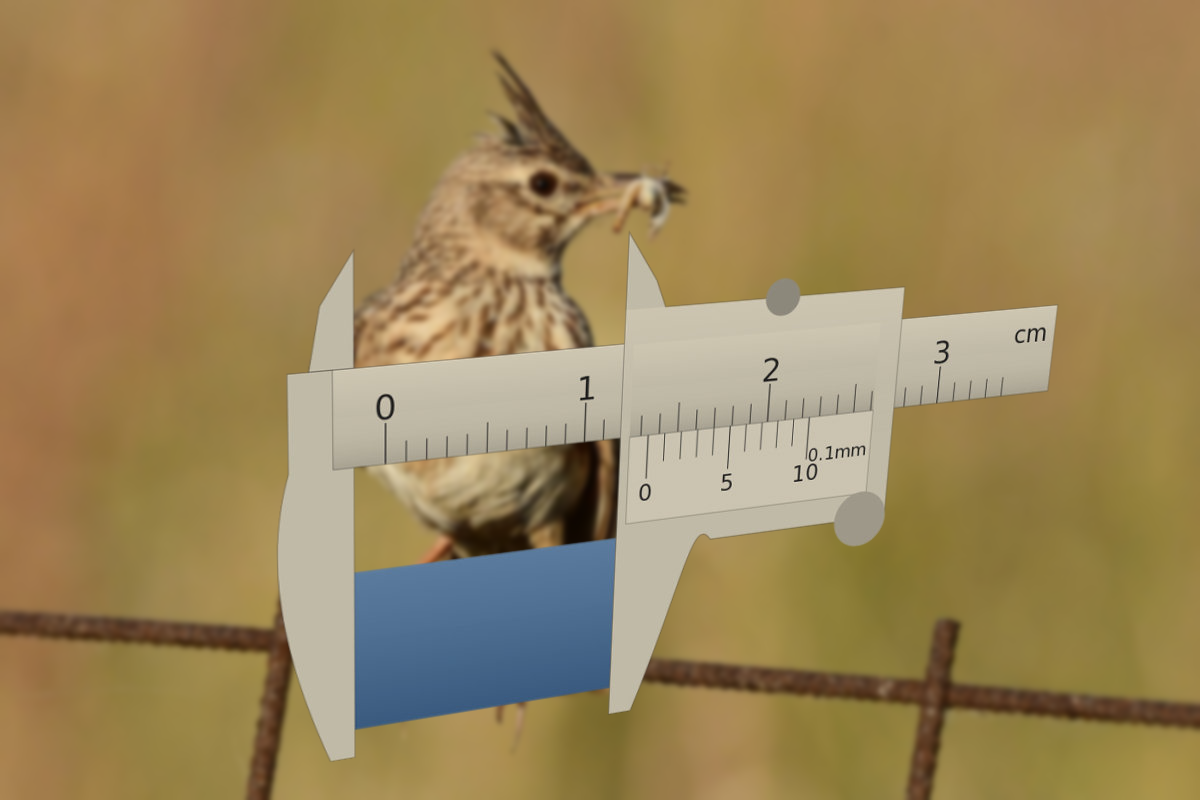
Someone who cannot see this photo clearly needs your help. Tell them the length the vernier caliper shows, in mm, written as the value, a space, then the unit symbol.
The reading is 13.4 mm
